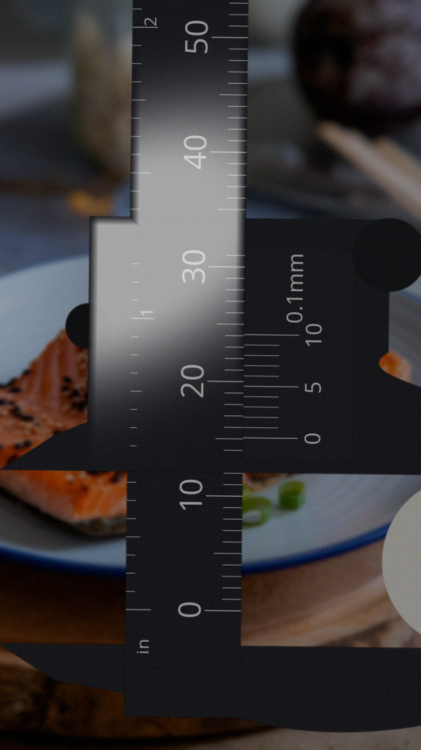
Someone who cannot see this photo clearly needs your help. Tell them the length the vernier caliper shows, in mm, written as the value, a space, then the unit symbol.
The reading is 15.1 mm
